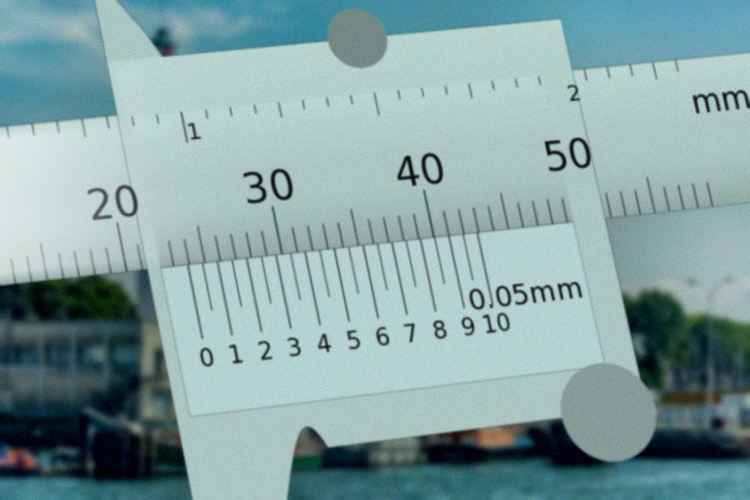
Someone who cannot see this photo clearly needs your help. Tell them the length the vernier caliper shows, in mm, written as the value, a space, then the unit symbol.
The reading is 23.9 mm
